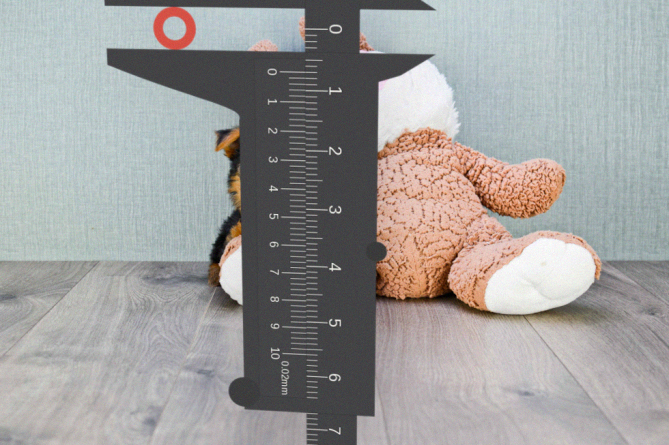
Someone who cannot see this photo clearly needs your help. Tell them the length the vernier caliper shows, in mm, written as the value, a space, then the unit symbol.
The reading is 7.0 mm
